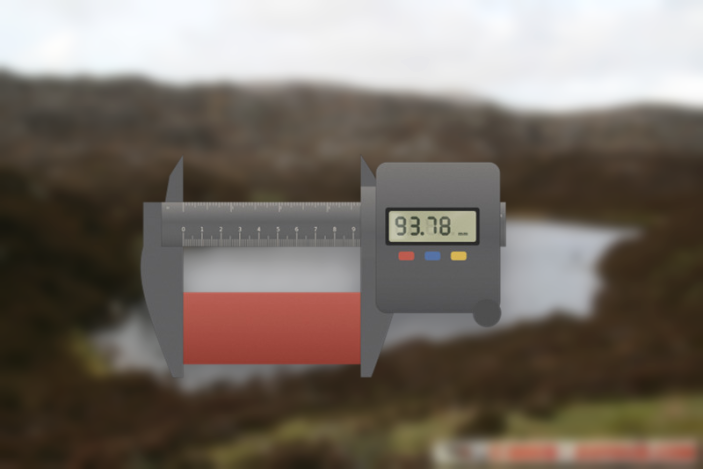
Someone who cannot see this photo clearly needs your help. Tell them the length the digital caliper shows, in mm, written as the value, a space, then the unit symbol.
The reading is 93.78 mm
